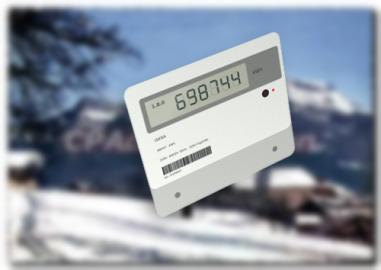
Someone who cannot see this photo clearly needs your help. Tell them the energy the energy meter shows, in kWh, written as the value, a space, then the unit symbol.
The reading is 698744 kWh
